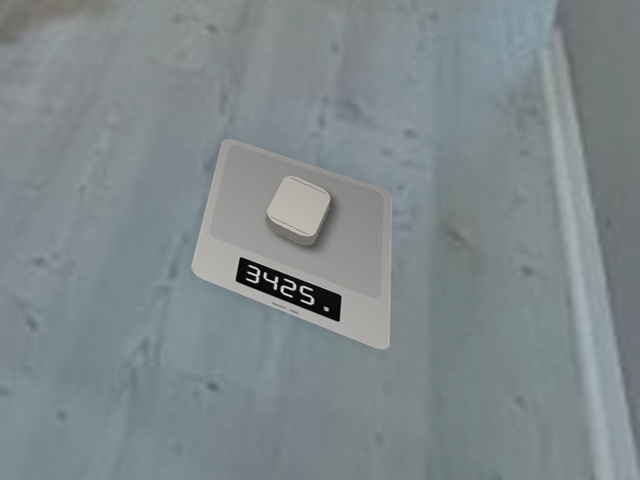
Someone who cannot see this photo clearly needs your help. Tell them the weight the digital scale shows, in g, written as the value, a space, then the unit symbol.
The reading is 3425 g
